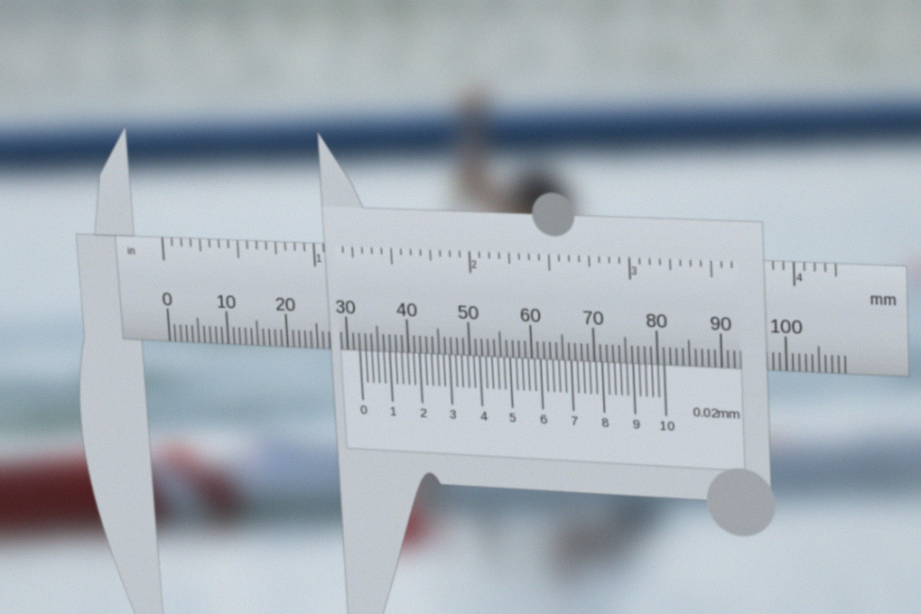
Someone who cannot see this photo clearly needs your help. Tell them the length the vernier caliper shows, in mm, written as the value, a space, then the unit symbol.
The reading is 32.0 mm
